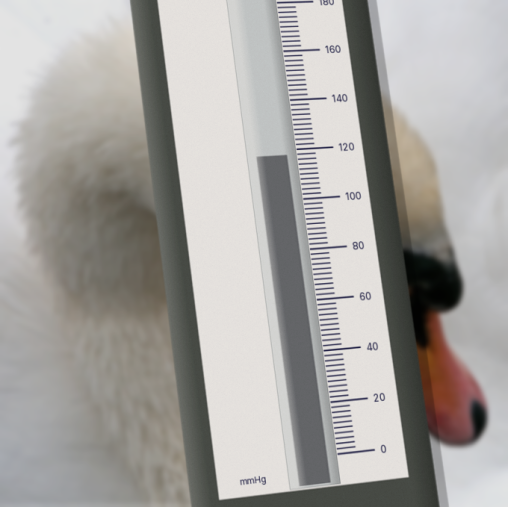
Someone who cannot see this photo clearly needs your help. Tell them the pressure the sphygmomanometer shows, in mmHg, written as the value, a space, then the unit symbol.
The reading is 118 mmHg
